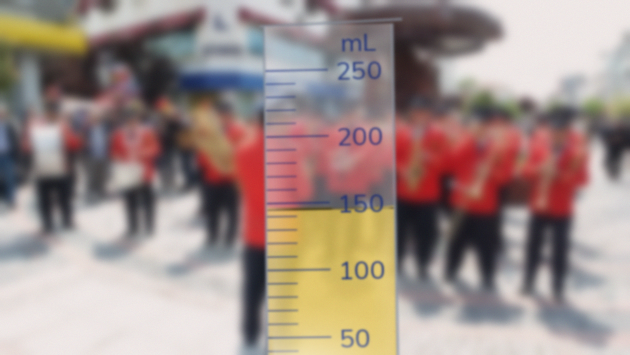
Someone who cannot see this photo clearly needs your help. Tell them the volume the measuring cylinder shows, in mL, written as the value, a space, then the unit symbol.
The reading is 145 mL
